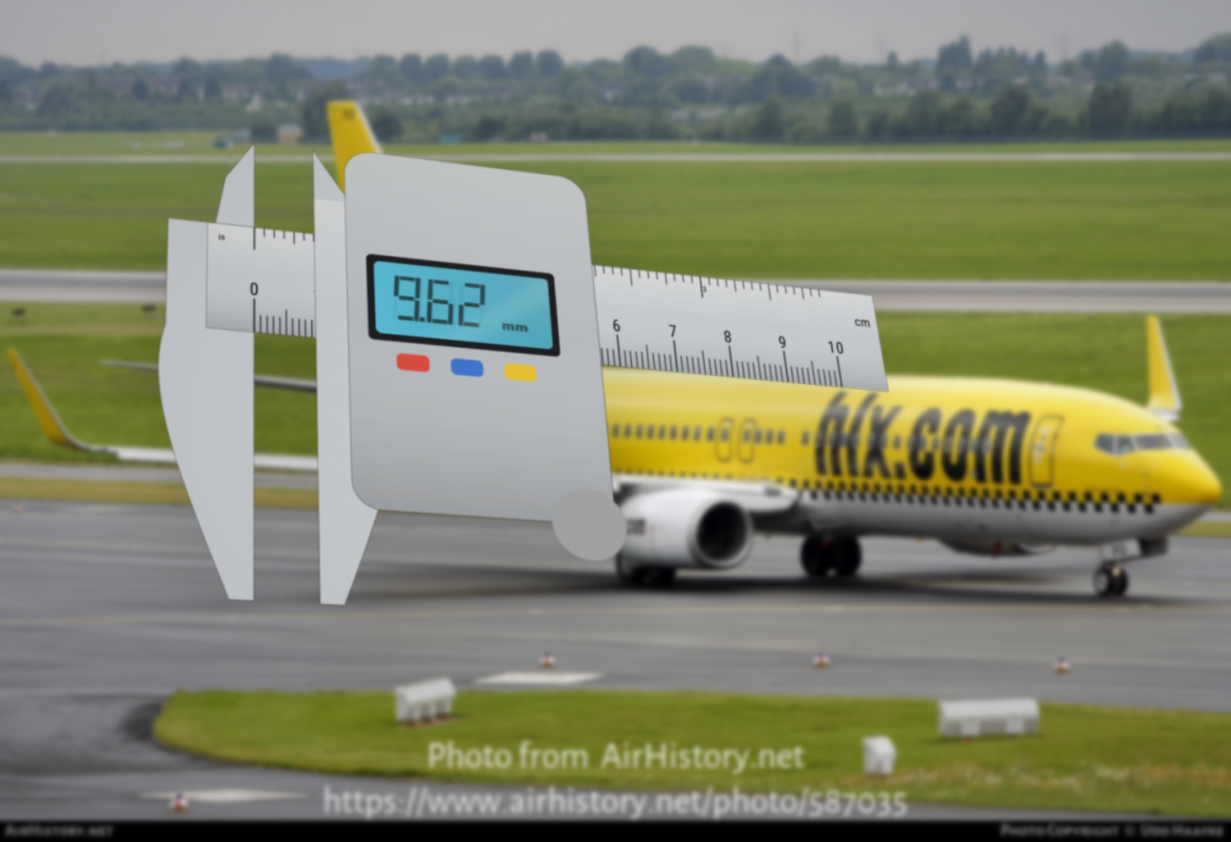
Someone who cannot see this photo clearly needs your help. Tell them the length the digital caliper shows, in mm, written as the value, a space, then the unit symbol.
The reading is 9.62 mm
